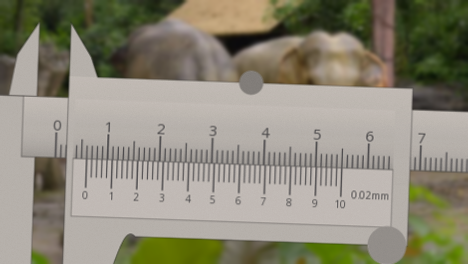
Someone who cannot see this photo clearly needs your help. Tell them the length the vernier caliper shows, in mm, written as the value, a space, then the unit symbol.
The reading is 6.0 mm
